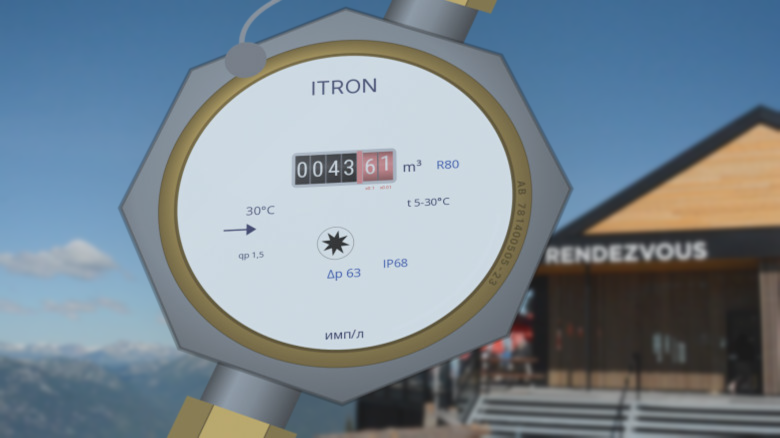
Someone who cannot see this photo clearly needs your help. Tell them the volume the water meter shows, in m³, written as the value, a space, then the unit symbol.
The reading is 43.61 m³
